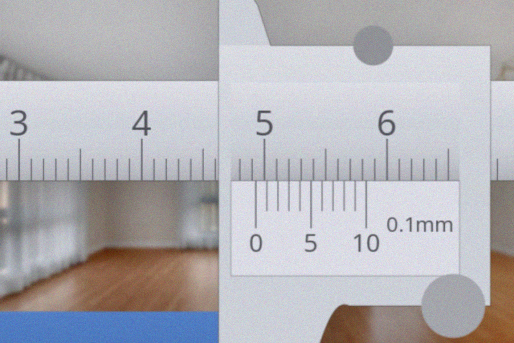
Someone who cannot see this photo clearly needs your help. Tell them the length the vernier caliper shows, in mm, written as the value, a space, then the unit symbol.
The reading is 49.3 mm
